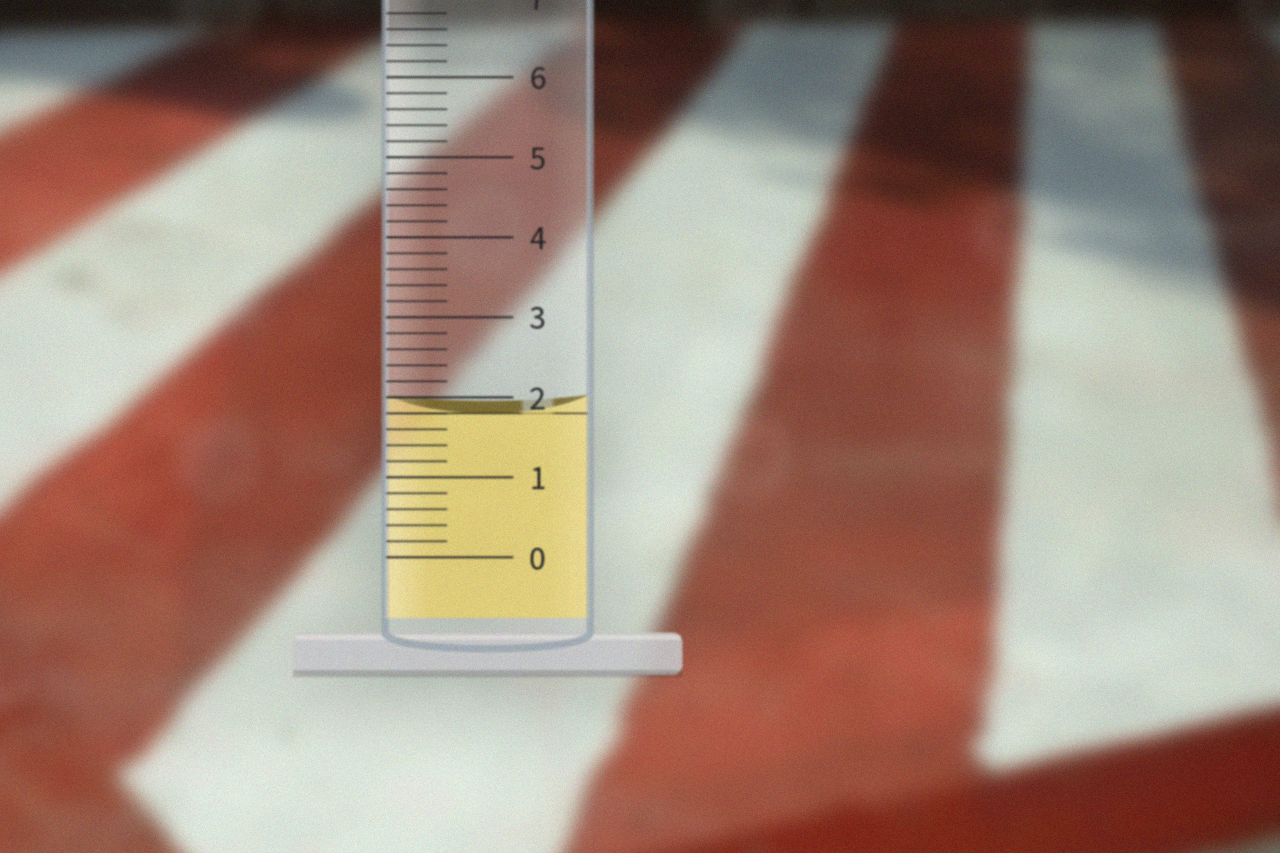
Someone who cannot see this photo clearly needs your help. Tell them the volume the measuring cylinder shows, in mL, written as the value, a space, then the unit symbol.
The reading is 1.8 mL
